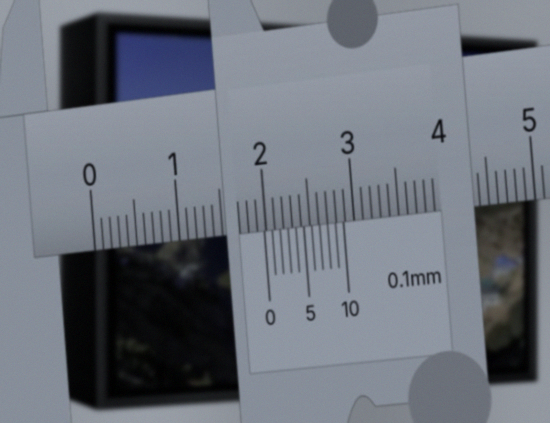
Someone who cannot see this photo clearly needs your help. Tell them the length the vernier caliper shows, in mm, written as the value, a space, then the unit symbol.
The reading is 19.8 mm
